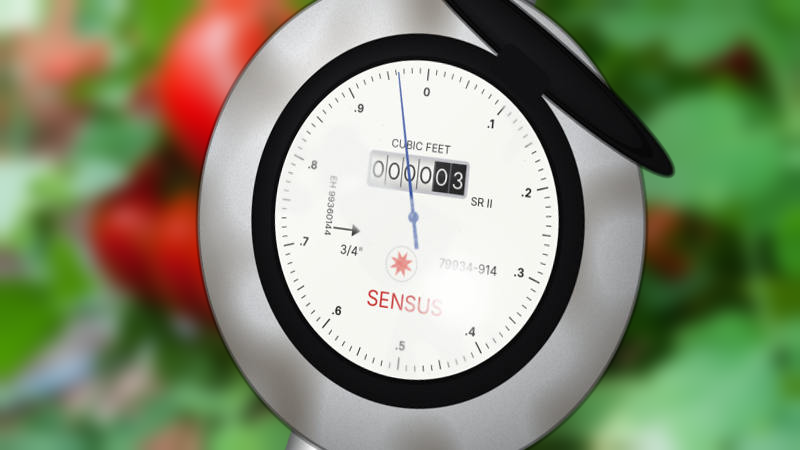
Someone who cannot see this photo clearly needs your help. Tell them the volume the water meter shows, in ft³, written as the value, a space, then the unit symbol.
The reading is 2.96 ft³
